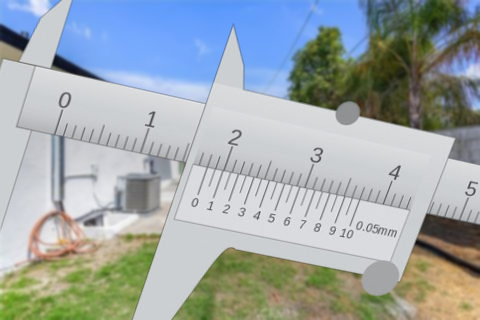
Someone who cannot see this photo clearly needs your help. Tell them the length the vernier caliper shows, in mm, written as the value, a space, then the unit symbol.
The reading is 18.0 mm
